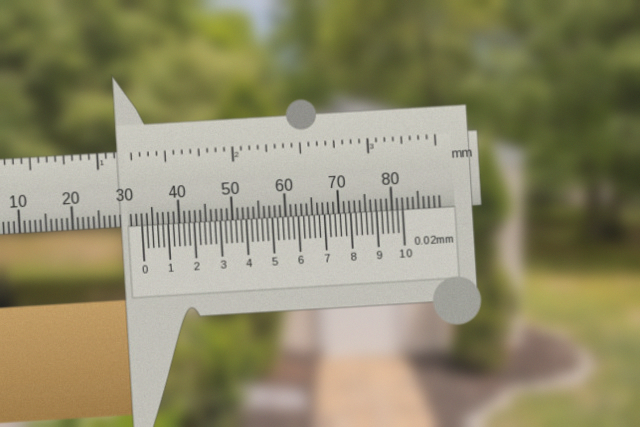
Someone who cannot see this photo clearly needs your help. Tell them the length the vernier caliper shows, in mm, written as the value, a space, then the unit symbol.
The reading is 33.0 mm
